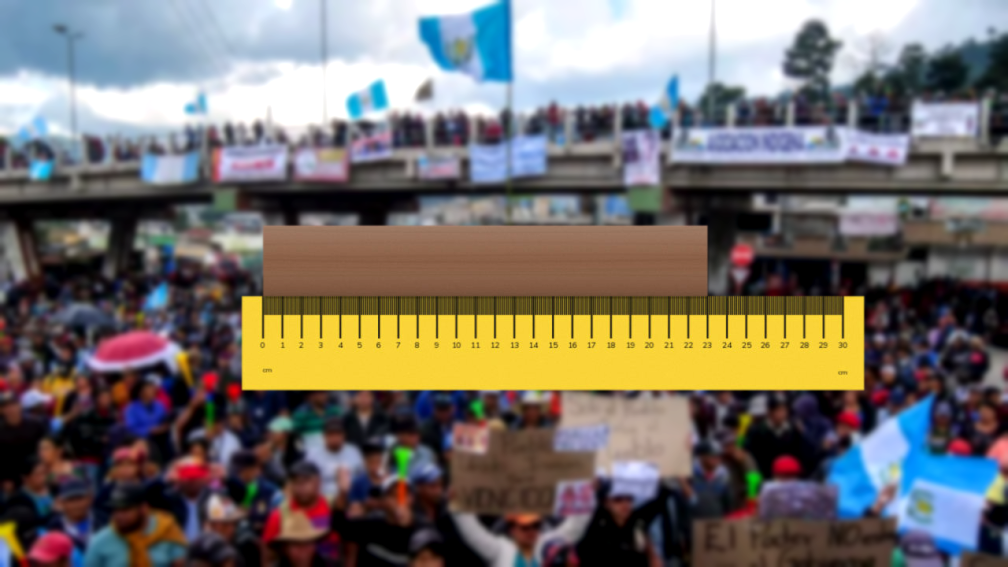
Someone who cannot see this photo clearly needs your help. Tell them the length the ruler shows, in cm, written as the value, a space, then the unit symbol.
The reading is 23 cm
